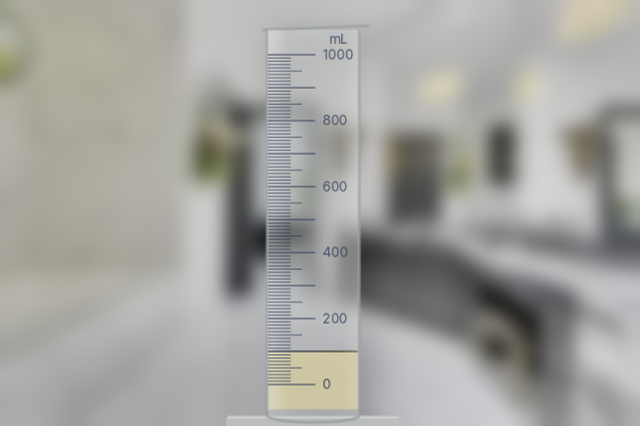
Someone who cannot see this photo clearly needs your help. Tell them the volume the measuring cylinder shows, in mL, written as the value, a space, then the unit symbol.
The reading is 100 mL
